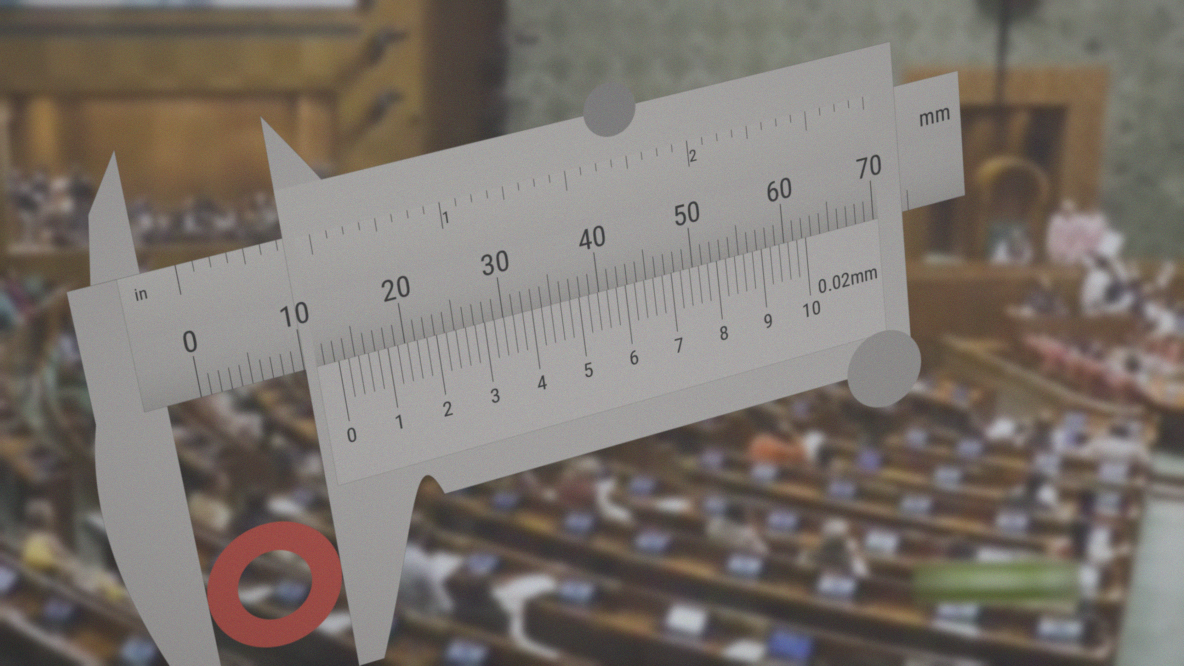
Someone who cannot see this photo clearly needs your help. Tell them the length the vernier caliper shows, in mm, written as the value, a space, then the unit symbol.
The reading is 13.4 mm
